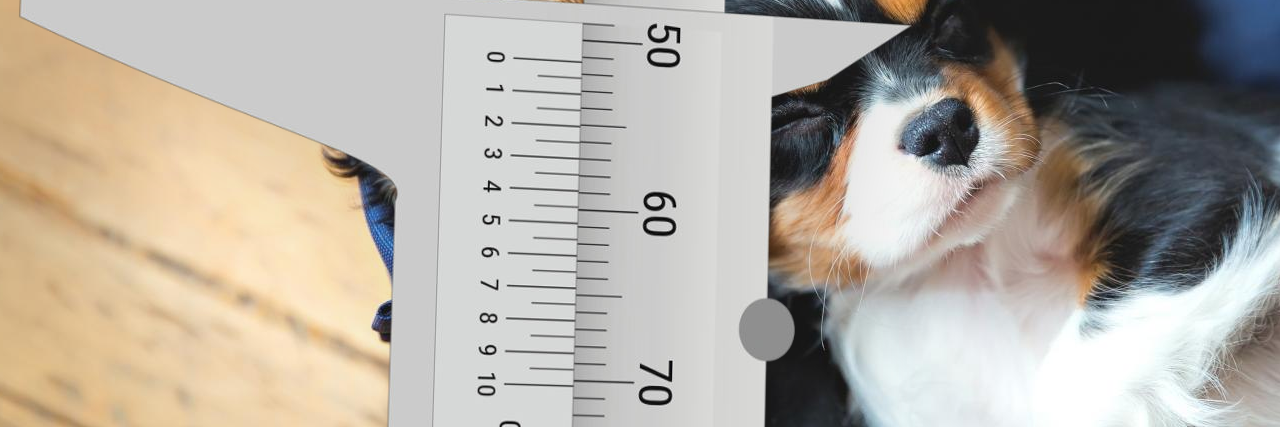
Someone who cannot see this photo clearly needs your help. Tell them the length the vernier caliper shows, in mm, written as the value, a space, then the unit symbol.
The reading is 51.3 mm
